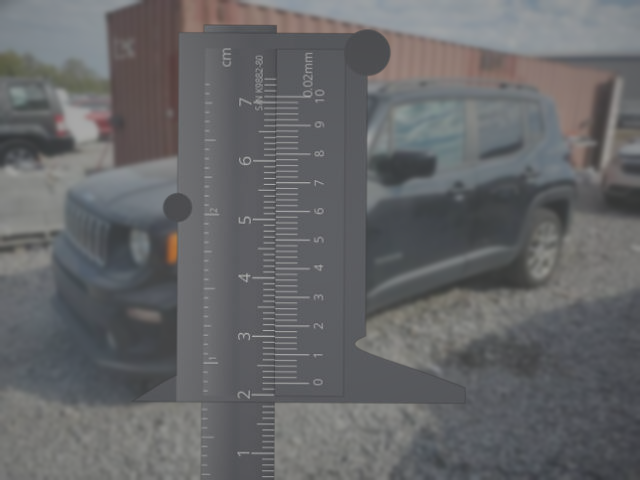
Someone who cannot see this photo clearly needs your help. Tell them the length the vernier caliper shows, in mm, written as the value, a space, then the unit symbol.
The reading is 22.0 mm
